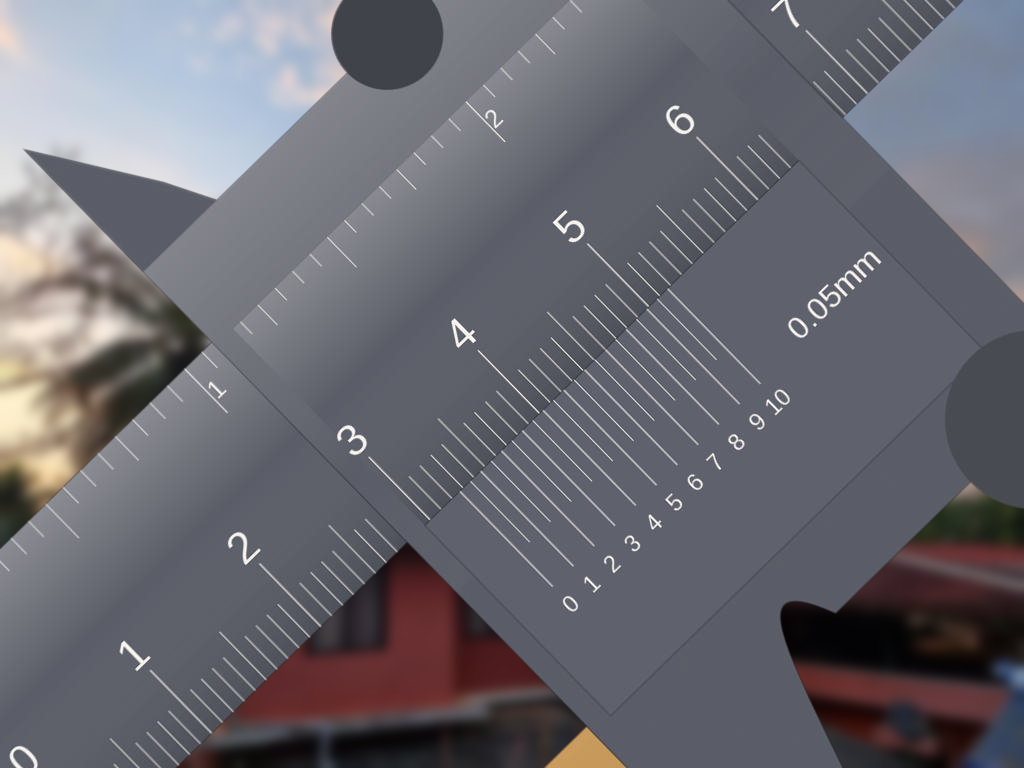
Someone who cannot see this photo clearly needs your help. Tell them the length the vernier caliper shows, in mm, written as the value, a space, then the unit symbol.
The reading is 32.7 mm
